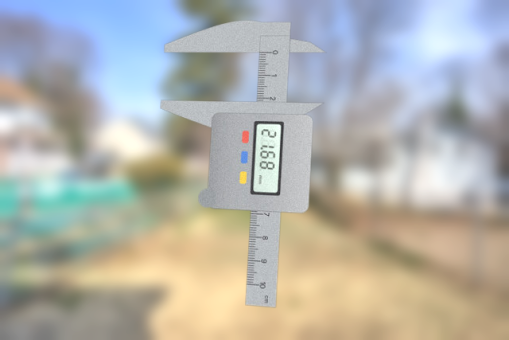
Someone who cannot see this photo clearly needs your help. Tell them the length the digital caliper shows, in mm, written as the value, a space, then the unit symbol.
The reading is 21.68 mm
